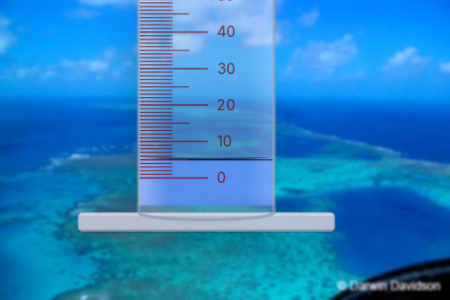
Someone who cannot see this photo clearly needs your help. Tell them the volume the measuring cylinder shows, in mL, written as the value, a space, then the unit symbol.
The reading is 5 mL
